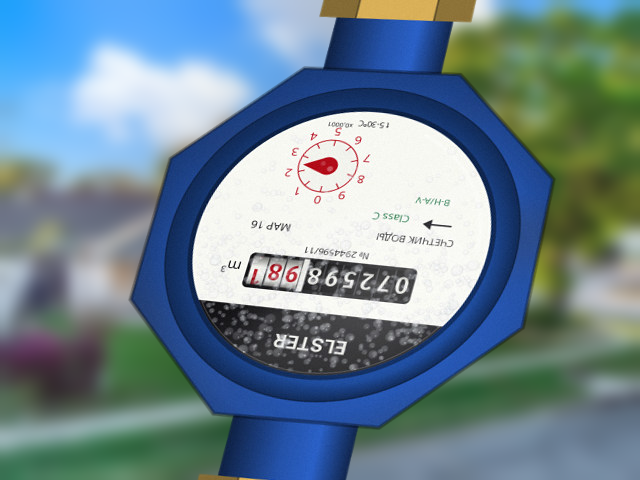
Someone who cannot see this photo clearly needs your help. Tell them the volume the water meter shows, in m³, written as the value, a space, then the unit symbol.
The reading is 72598.9812 m³
